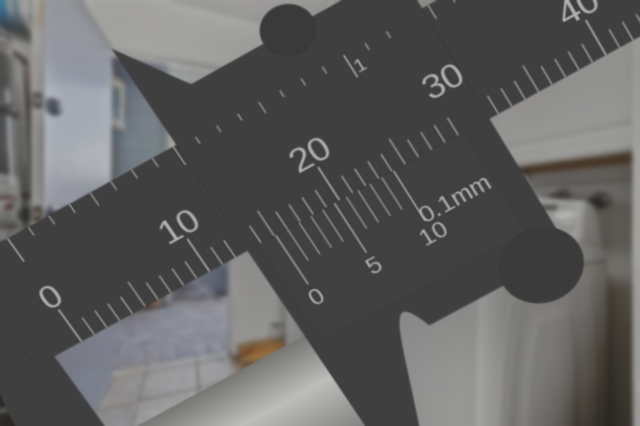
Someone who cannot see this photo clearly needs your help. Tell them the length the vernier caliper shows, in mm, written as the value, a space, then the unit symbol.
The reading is 15.1 mm
